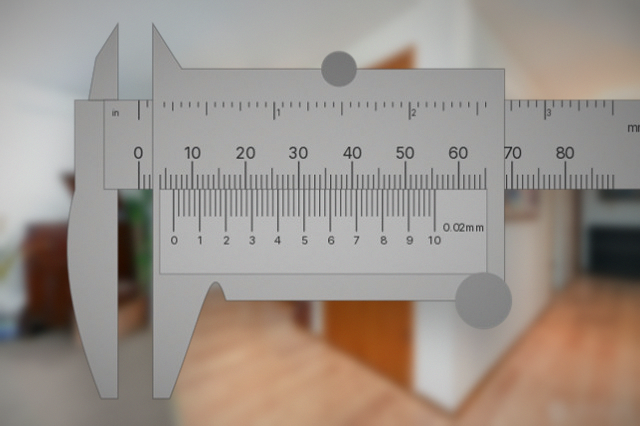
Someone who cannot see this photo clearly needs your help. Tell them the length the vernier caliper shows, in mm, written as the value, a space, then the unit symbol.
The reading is 6.5 mm
